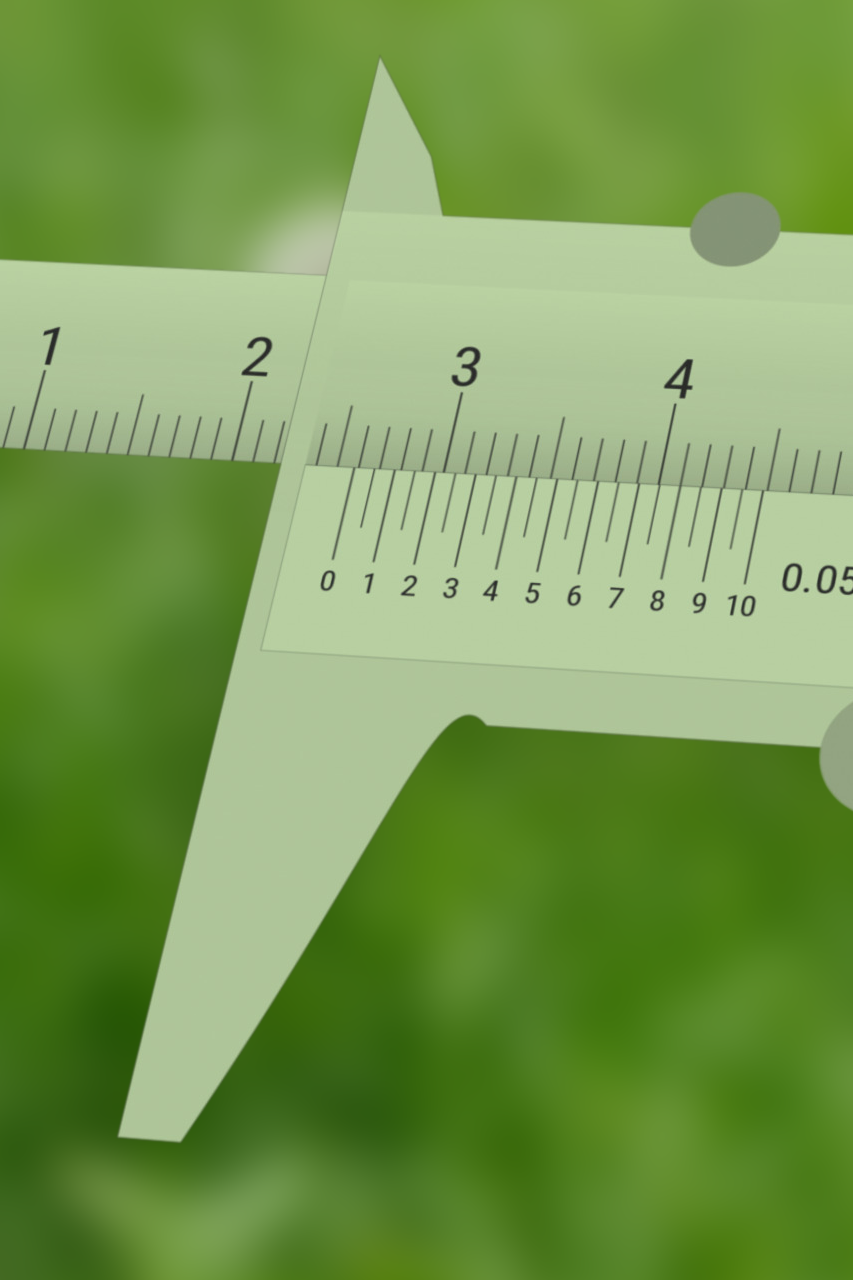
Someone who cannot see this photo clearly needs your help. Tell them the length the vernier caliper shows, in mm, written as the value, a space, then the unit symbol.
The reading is 25.8 mm
